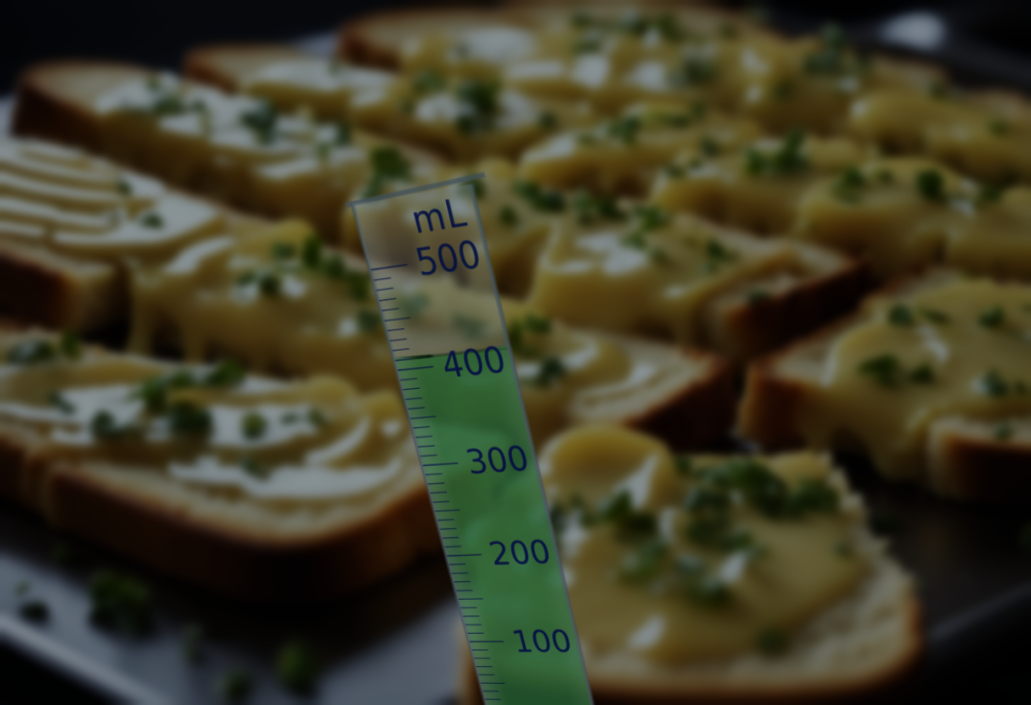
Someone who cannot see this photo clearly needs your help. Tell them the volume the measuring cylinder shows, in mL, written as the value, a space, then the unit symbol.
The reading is 410 mL
